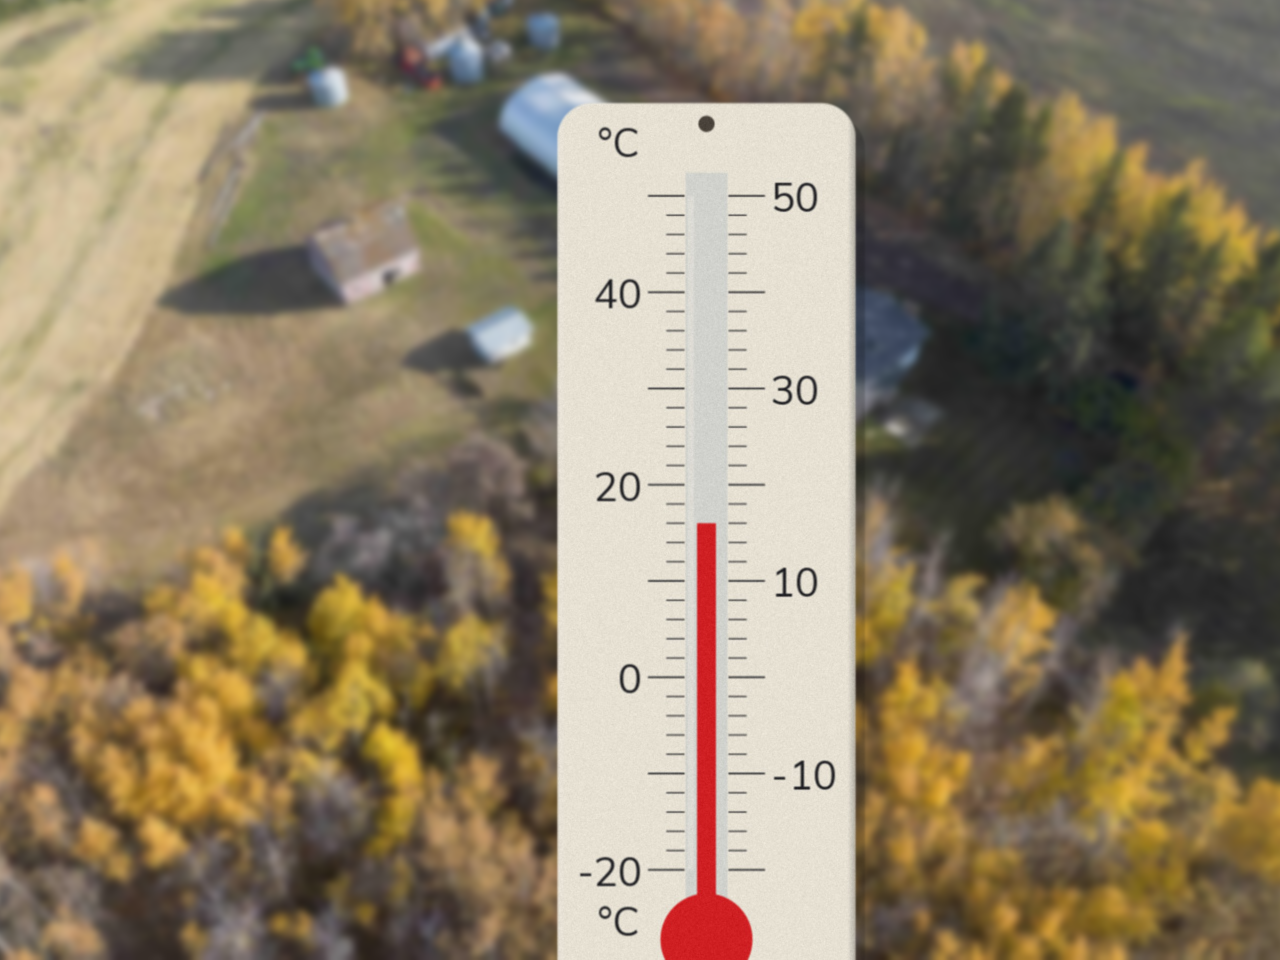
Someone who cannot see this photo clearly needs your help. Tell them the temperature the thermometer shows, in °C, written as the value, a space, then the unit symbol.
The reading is 16 °C
